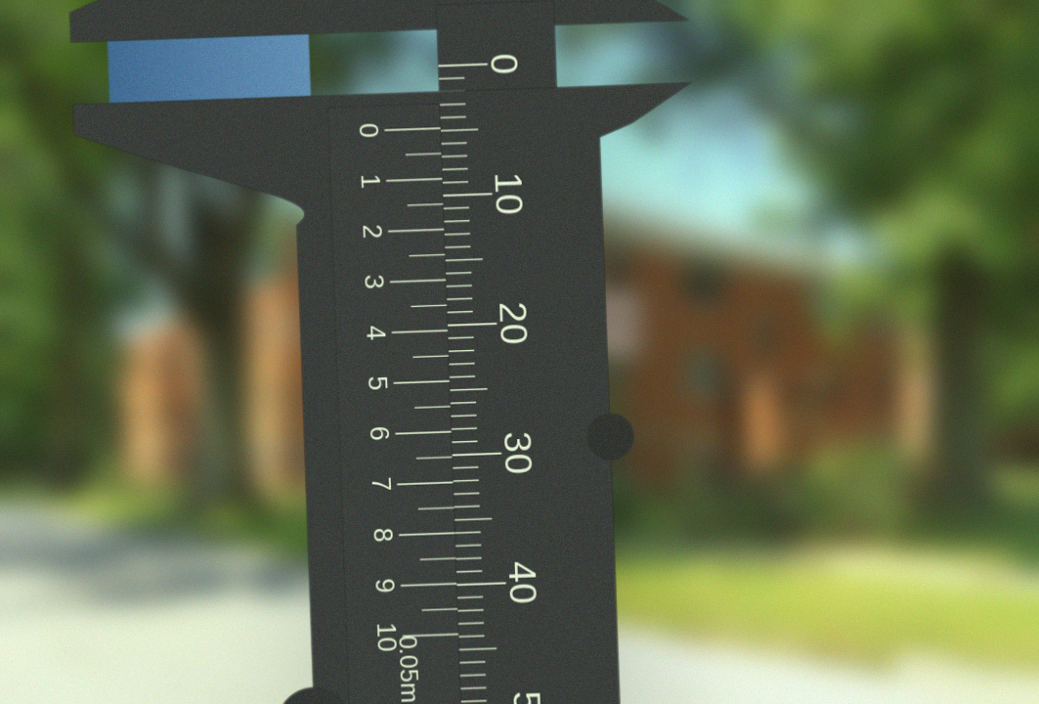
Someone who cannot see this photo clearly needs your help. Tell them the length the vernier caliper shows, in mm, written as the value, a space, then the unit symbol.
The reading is 4.8 mm
